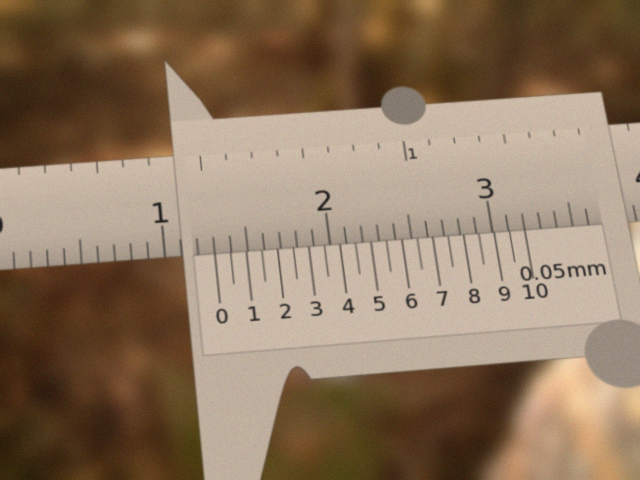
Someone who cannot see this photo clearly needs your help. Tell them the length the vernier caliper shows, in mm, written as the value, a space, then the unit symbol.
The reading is 13.0 mm
